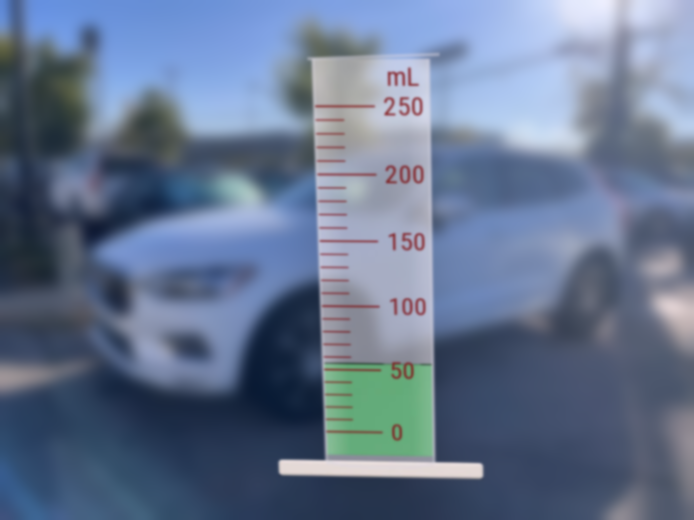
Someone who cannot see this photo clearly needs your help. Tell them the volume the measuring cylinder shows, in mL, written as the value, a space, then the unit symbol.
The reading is 55 mL
